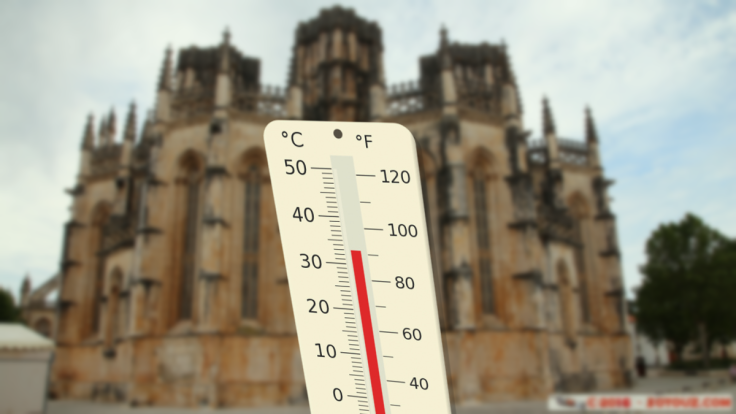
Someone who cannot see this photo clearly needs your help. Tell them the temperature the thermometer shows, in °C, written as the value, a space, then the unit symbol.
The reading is 33 °C
